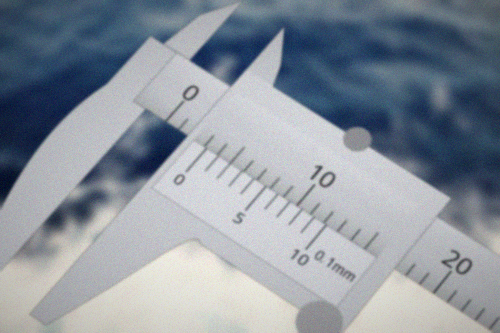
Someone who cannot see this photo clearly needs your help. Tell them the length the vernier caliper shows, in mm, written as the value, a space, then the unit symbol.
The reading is 3.2 mm
